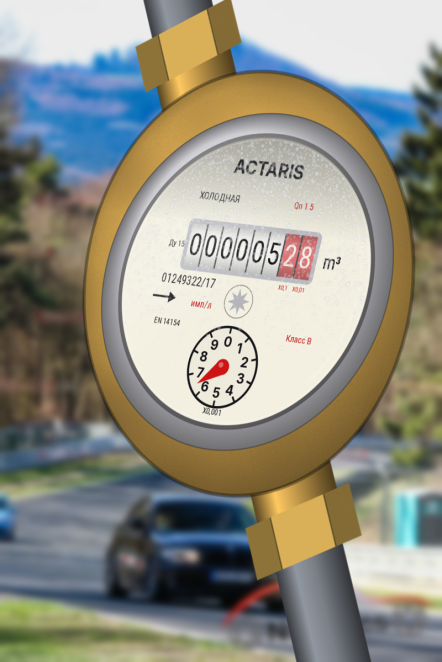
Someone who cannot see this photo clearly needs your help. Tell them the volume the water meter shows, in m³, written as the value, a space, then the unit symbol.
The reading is 5.286 m³
